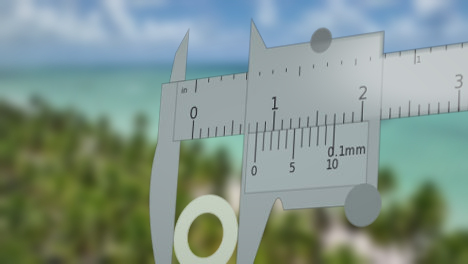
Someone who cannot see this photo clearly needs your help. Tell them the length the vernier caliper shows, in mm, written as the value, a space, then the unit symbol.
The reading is 8.0 mm
